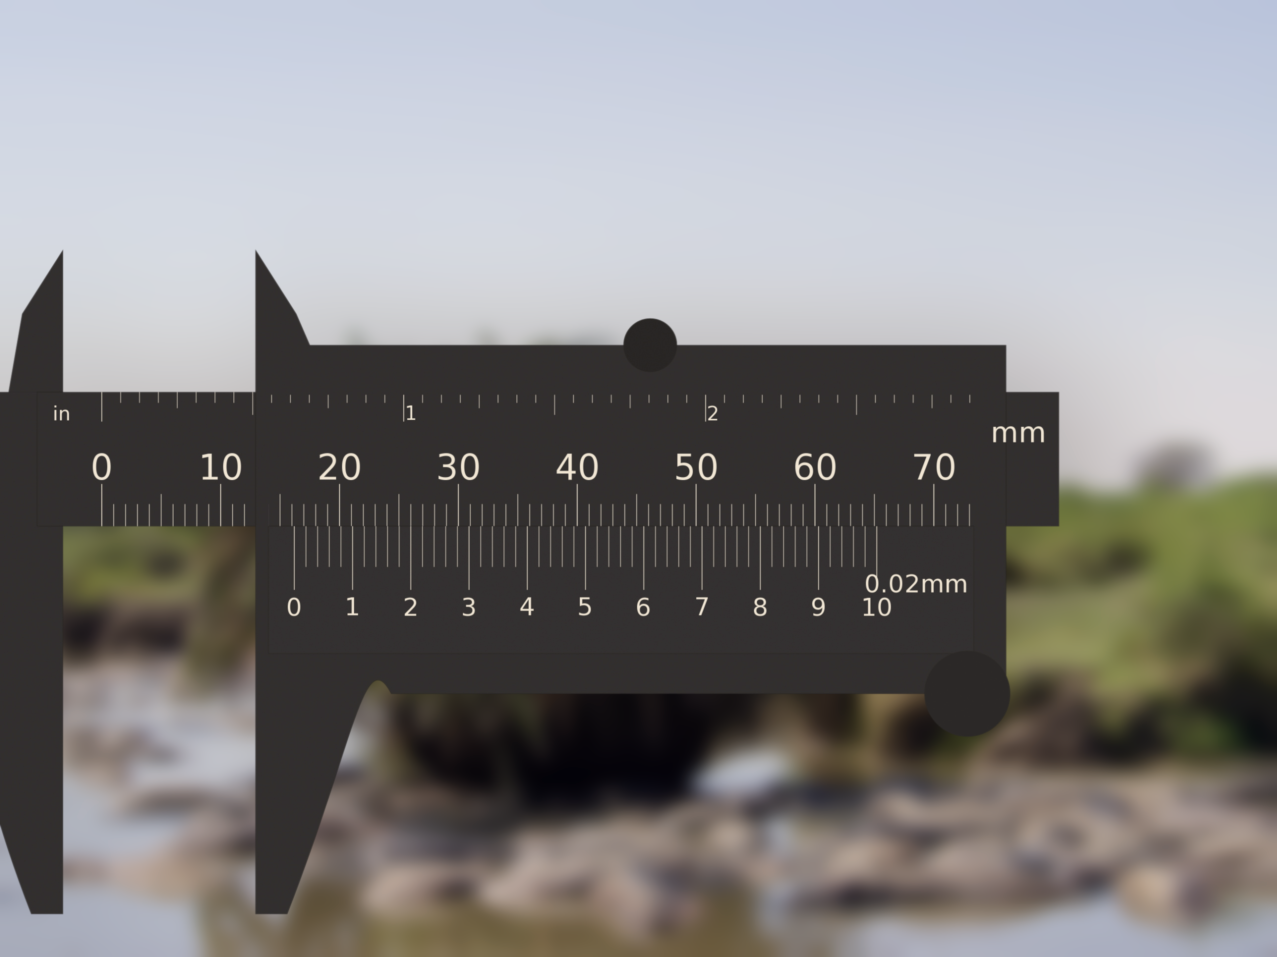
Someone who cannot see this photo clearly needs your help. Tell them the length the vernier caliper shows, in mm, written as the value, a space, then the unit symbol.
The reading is 16.2 mm
